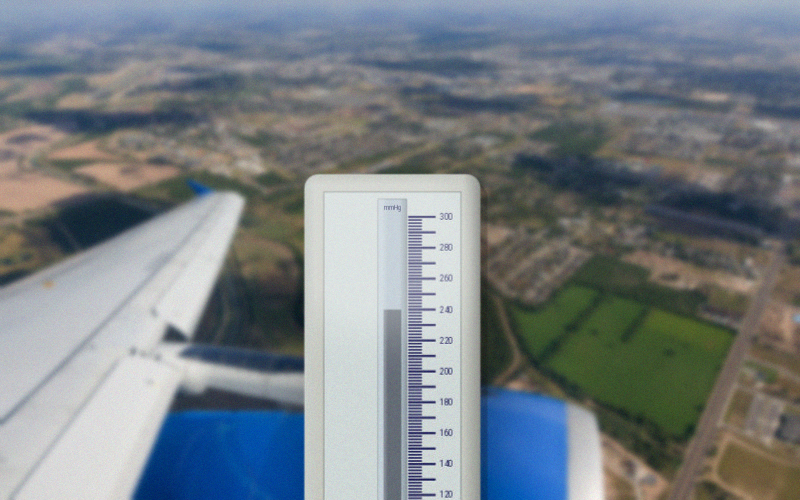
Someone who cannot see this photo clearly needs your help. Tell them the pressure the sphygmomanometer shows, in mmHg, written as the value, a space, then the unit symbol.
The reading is 240 mmHg
